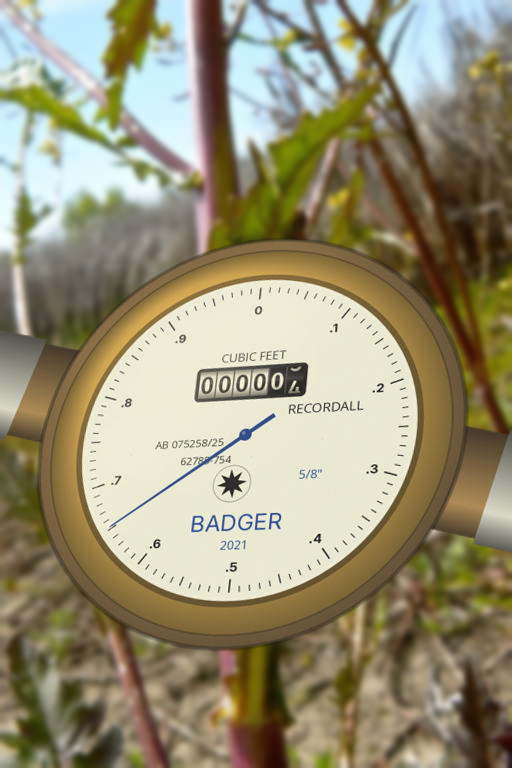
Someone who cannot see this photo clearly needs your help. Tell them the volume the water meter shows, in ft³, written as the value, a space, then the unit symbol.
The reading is 3.65 ft³
